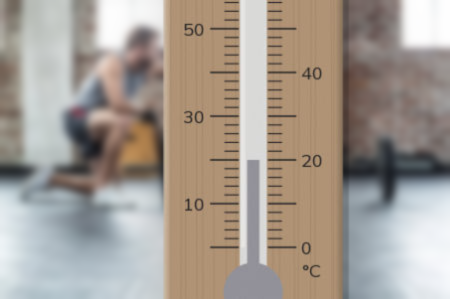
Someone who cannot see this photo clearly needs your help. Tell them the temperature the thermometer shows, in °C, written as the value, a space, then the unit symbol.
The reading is 20 °C
